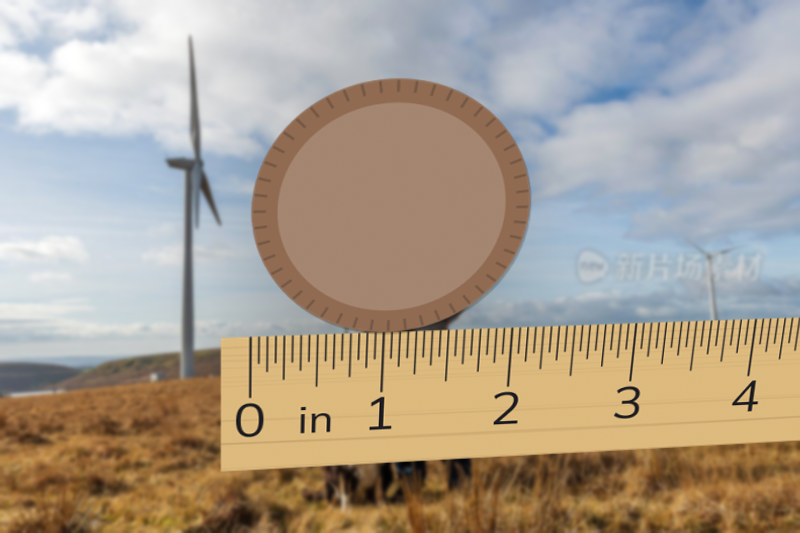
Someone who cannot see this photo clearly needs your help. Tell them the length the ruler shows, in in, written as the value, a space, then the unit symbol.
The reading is 2.0625 in
